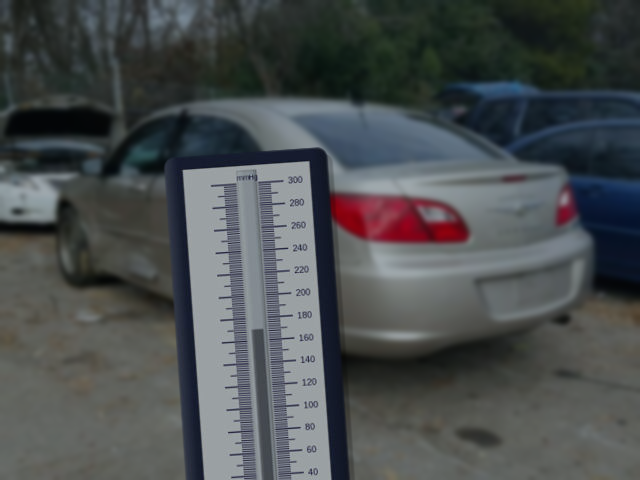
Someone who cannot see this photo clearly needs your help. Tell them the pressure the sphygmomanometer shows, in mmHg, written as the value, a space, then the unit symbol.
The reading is 170 mmHg
